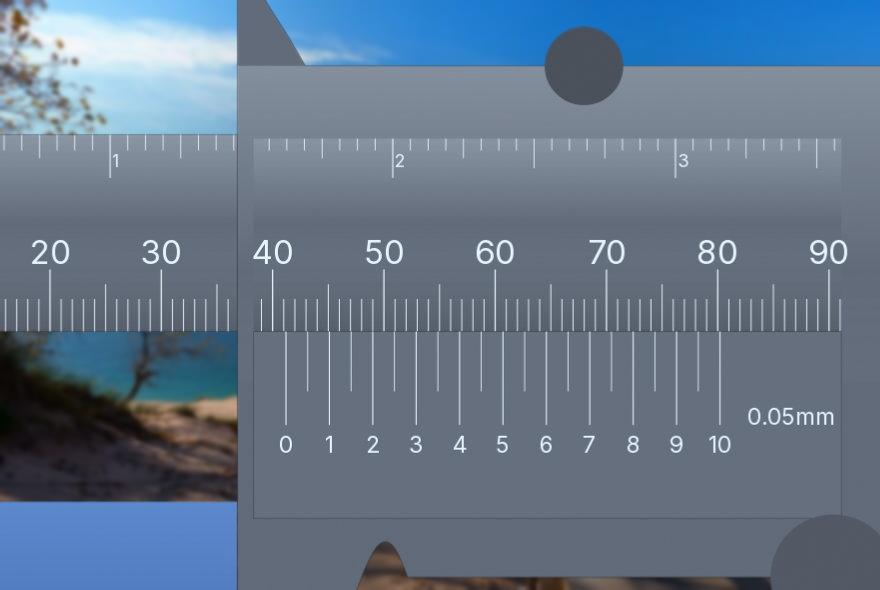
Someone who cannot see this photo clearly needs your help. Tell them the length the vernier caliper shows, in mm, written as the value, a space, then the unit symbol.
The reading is 41.2 mm
